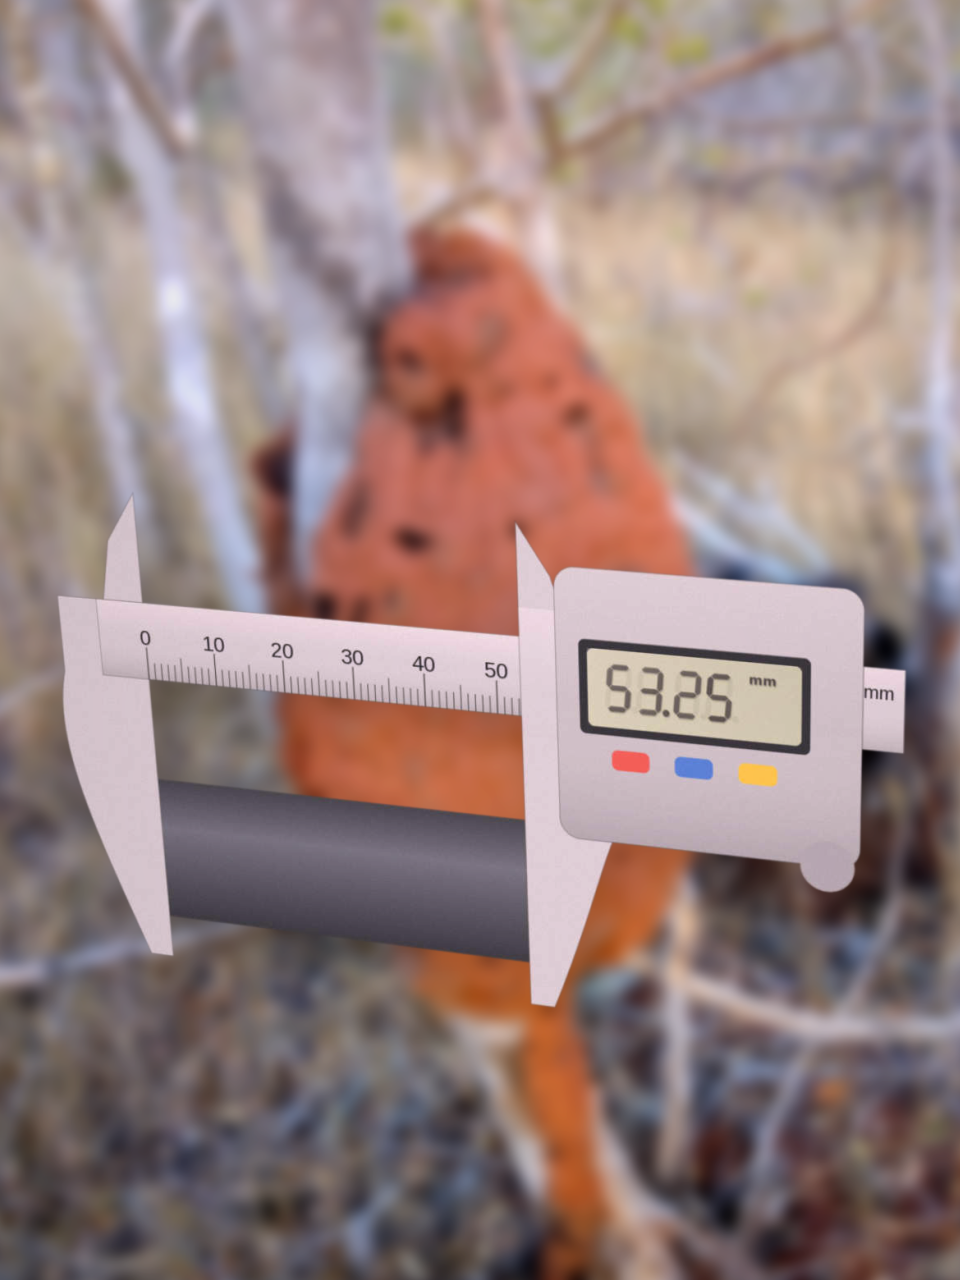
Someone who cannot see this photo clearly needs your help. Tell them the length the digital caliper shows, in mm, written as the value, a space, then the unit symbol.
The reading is 53.25 mm
